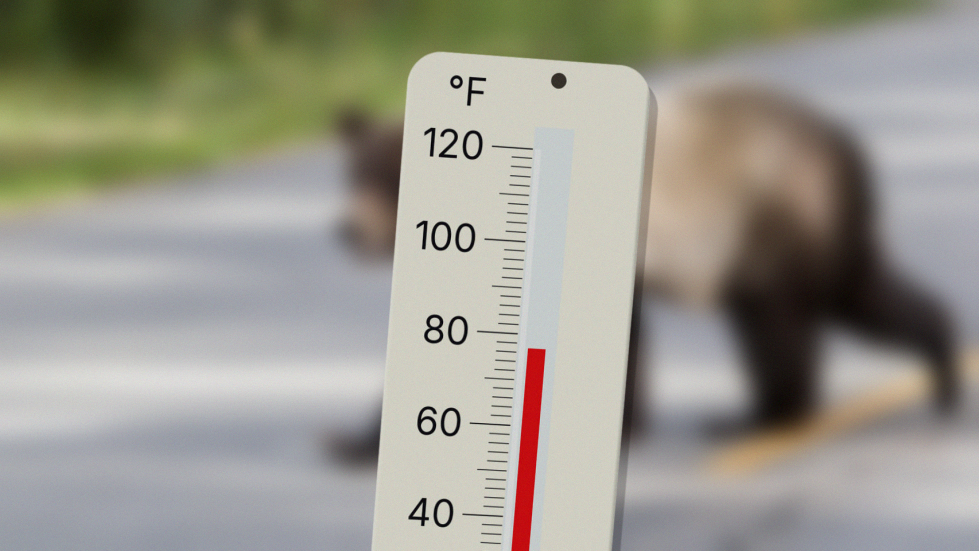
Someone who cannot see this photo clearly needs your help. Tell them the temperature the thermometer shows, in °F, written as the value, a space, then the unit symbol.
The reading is 77 °F
